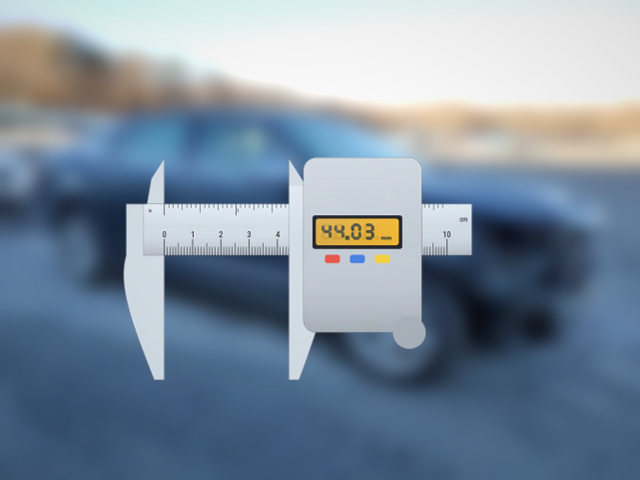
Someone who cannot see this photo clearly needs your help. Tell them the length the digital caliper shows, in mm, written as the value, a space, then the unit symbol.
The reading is 44.03 mm
